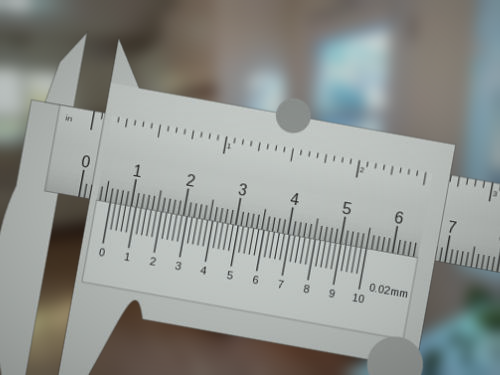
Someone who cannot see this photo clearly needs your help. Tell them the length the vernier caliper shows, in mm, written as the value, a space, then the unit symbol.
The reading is 6.0 mm
